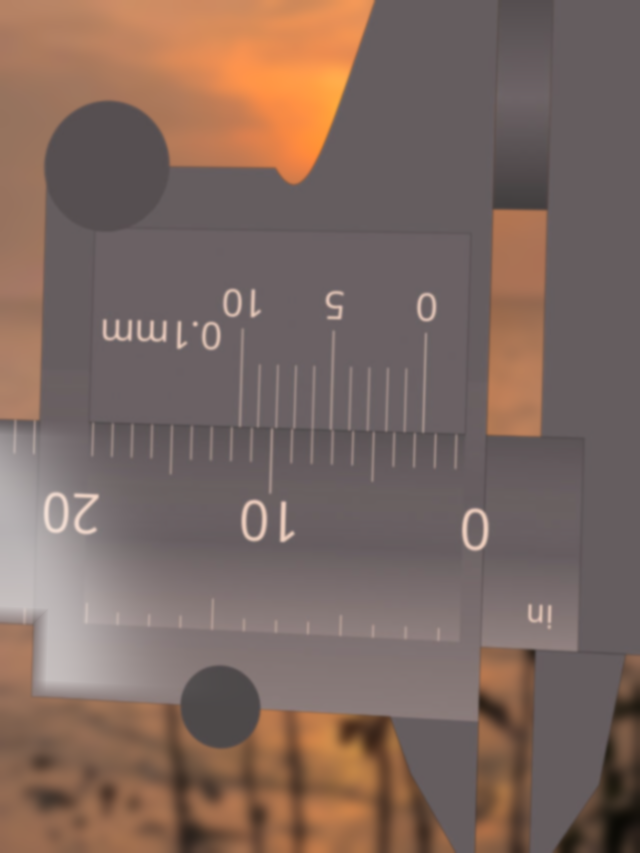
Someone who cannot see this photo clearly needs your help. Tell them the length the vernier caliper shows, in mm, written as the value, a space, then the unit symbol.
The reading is 2.6 mm
